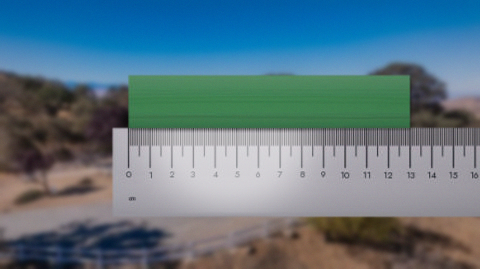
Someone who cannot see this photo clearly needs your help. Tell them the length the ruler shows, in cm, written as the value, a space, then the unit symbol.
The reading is 13 cm
